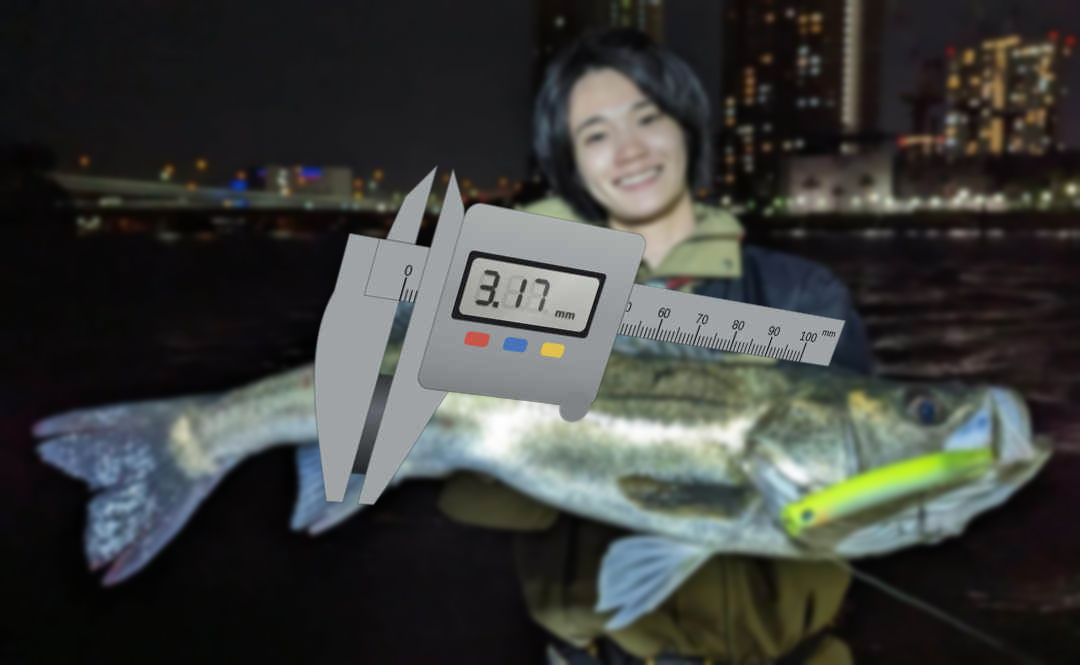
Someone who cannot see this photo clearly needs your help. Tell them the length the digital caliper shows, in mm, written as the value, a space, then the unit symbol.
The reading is 3.17 mm
